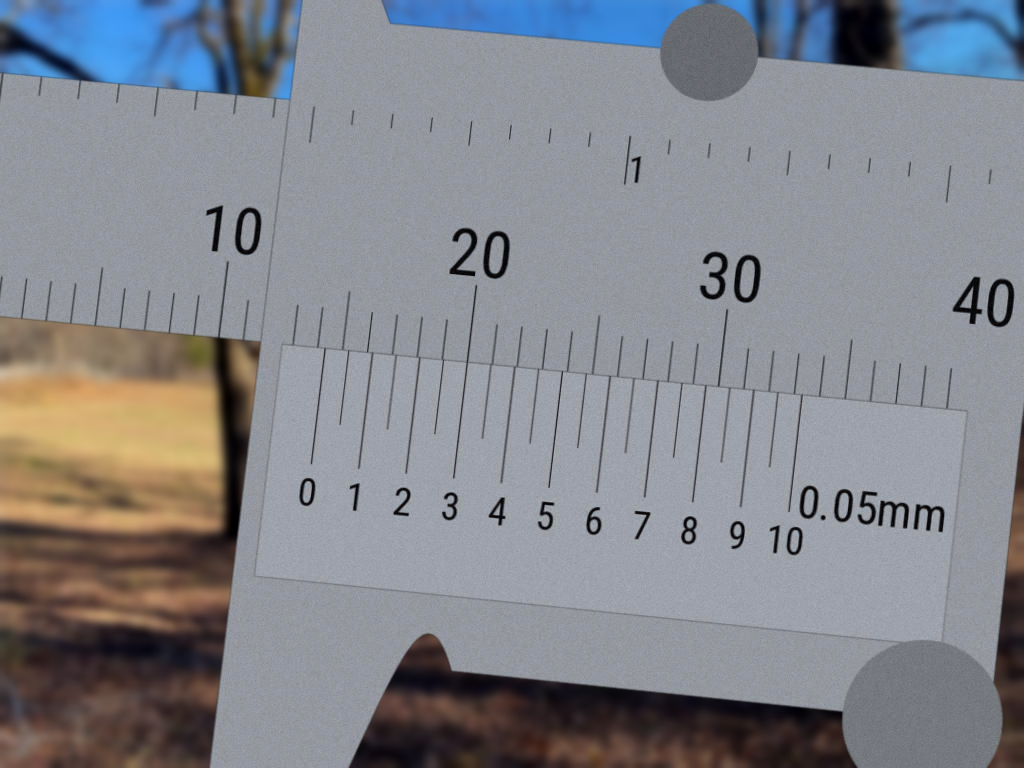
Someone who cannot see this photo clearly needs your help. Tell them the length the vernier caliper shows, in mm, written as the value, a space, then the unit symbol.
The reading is 14.3 mm
